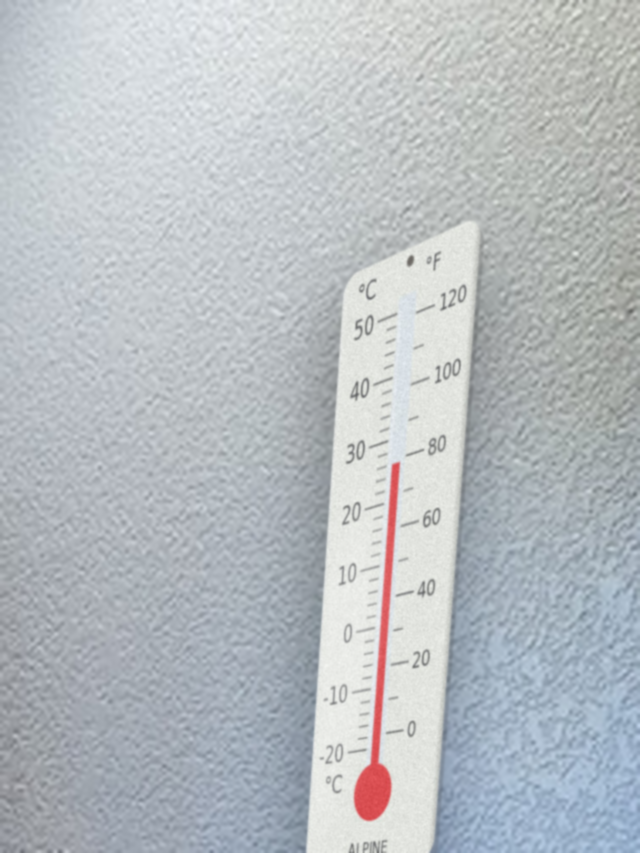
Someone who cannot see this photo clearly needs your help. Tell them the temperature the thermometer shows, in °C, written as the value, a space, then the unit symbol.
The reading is 26 °C
